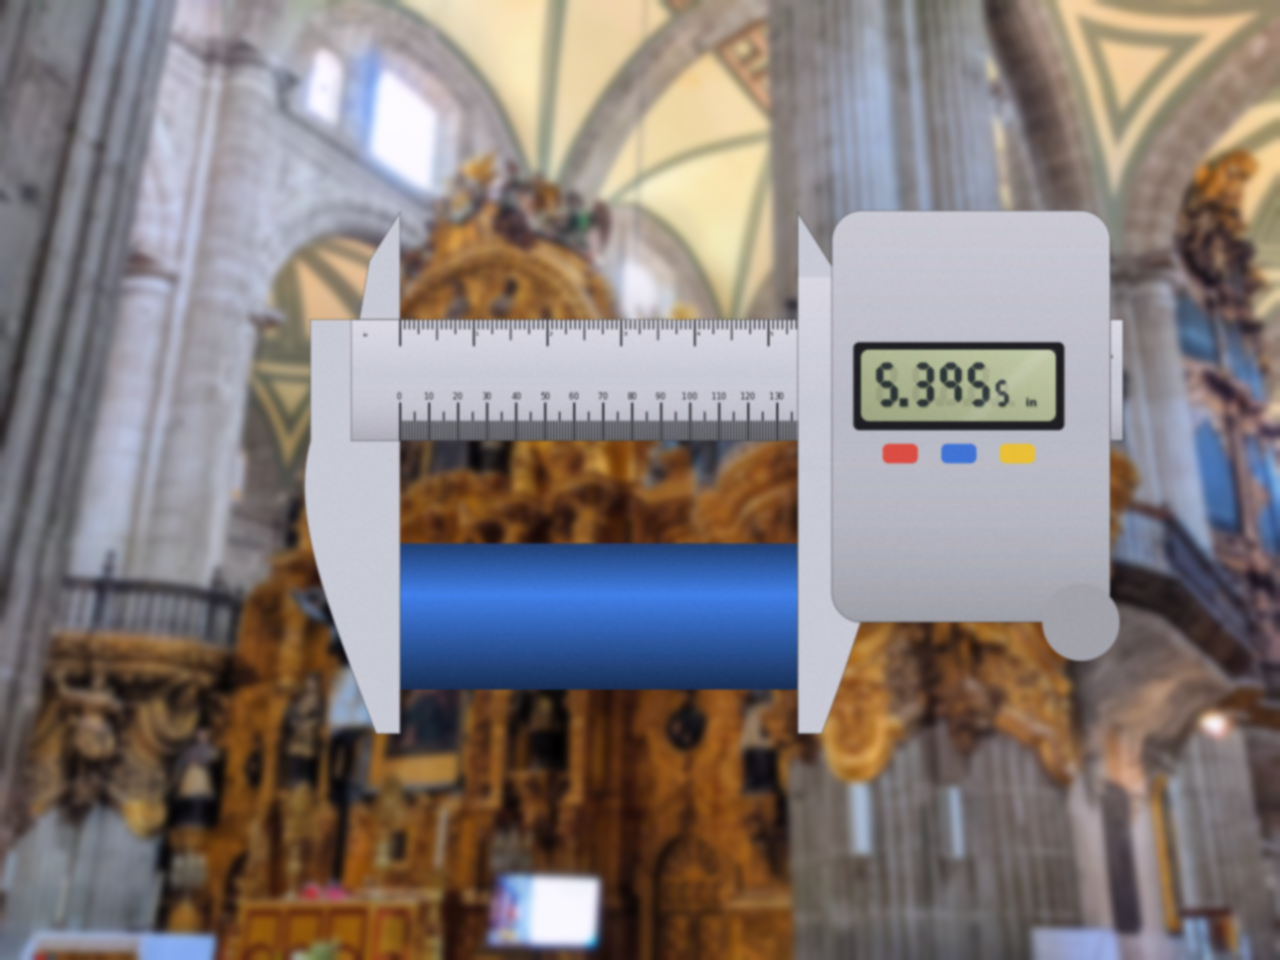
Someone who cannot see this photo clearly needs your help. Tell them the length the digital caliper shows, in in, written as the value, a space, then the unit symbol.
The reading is 5.3955 in
